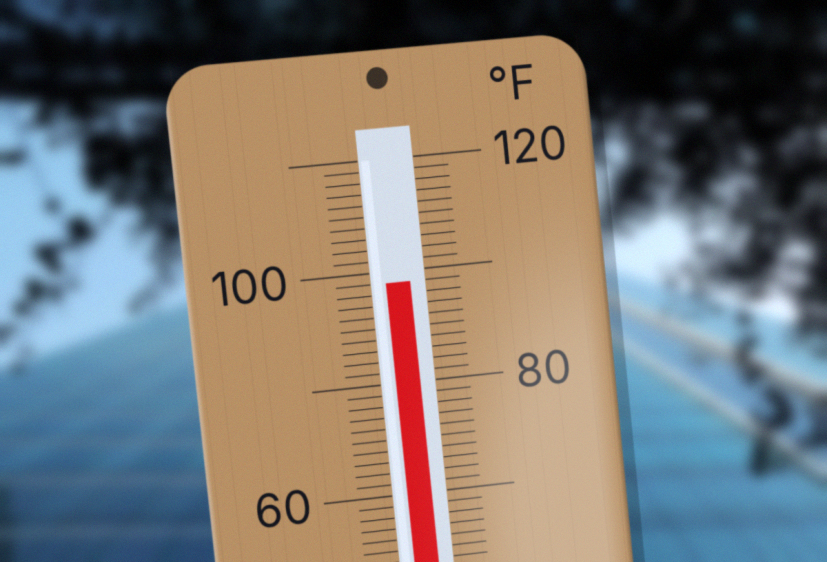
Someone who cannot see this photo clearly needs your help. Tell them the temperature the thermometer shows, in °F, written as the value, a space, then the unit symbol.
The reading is 98 °F
